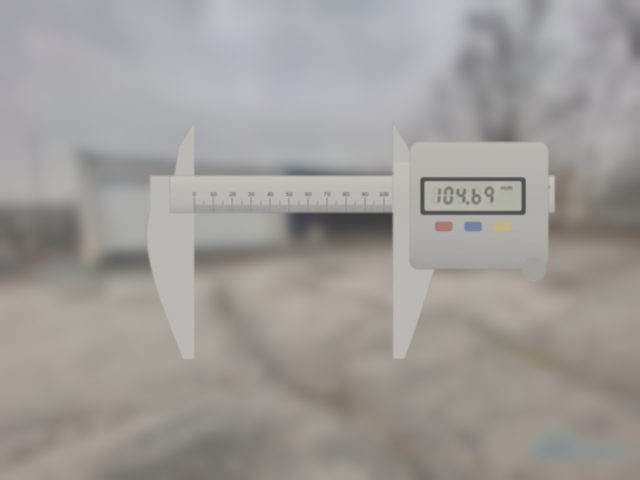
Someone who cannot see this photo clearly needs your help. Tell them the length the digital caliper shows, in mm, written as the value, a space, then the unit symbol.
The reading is 104.69 mm
